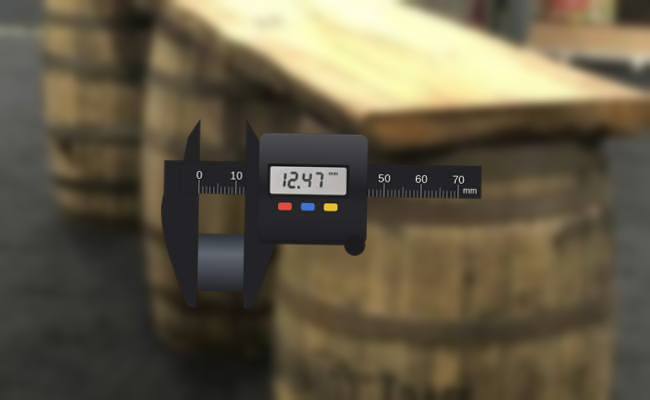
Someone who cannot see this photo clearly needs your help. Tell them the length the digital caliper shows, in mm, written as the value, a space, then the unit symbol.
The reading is 12.47 mm
